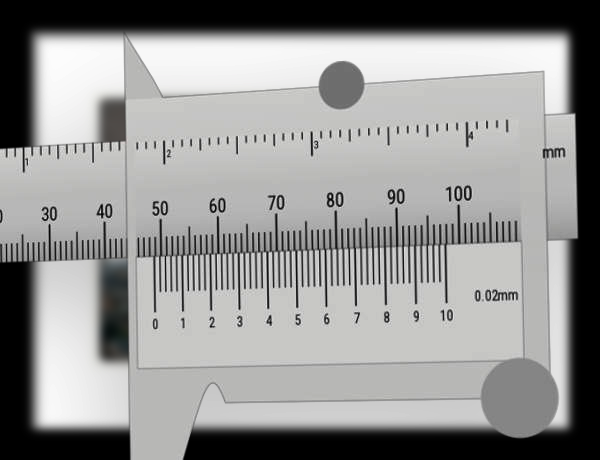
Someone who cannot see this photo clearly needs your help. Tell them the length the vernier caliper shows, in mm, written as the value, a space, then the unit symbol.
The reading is 48.8 mm
